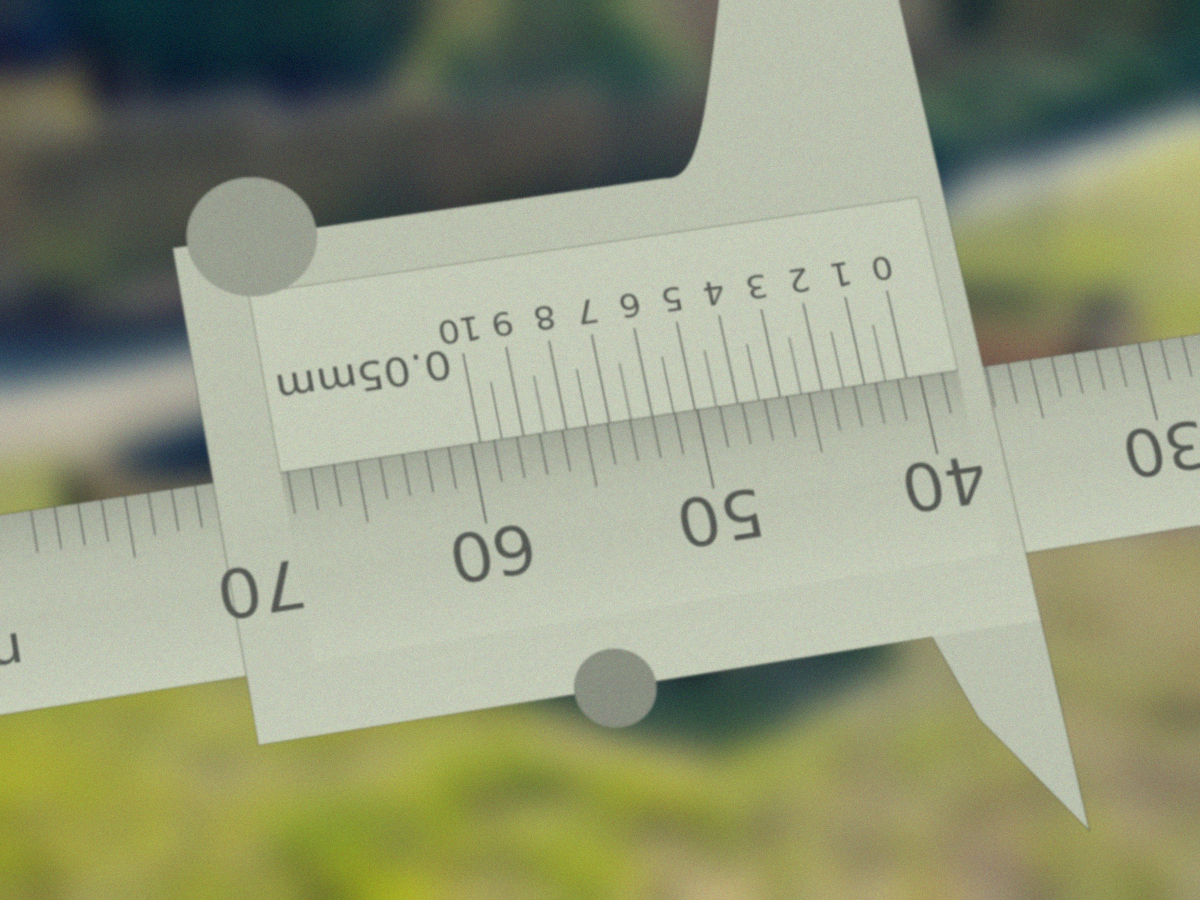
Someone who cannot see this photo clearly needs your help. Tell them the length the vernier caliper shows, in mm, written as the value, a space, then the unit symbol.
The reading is 40.6 mm
